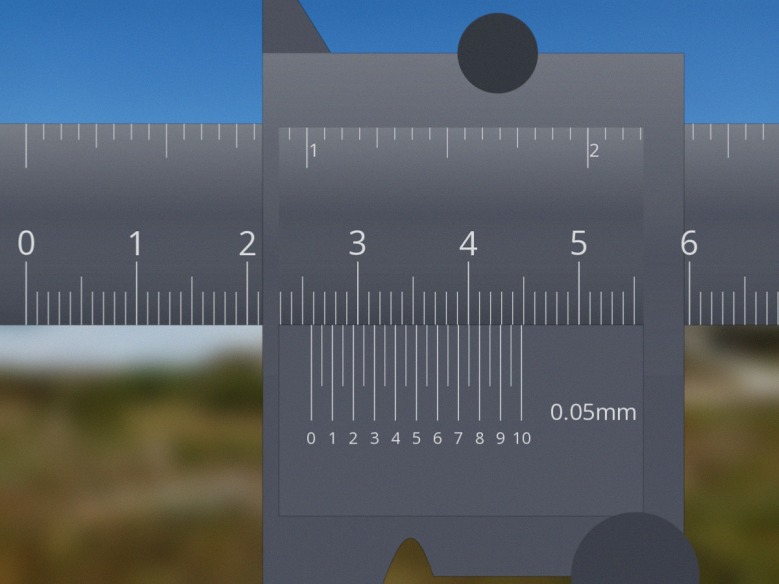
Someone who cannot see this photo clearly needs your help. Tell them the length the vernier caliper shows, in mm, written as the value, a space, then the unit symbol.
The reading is 25.8 mm
